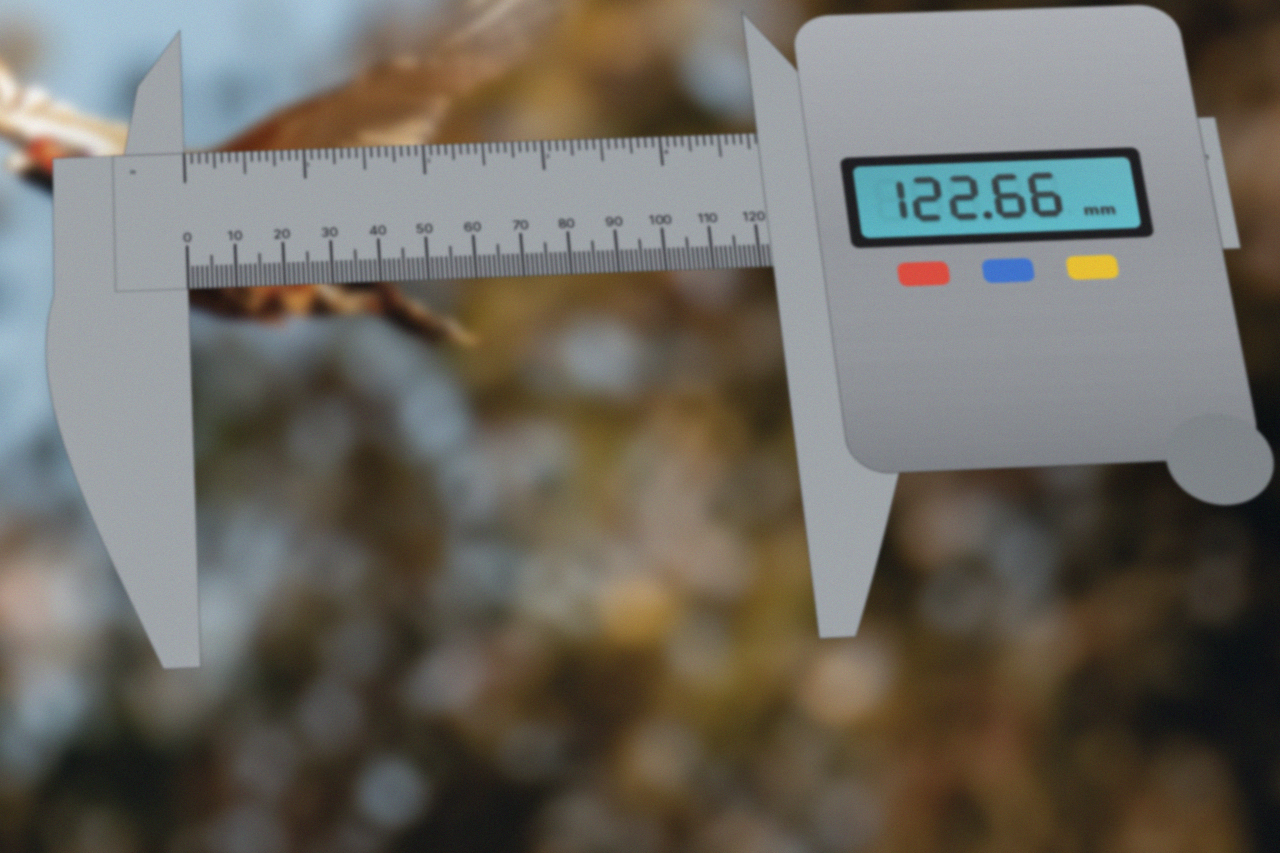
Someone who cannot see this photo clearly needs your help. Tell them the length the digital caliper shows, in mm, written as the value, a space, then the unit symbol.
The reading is 122.66 mm
